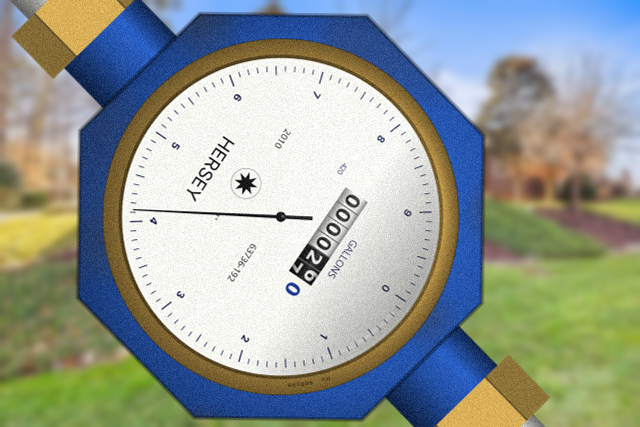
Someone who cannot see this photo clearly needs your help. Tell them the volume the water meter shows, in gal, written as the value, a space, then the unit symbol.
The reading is 264.1 gal
